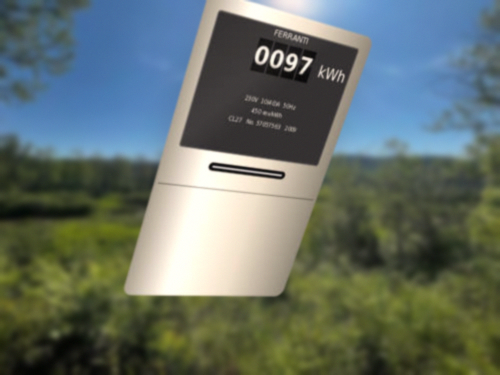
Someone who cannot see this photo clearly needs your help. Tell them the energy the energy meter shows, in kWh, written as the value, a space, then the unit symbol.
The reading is 97 kWh
